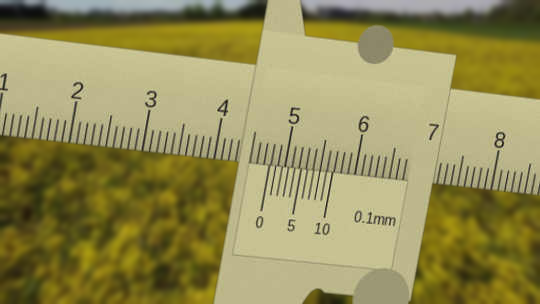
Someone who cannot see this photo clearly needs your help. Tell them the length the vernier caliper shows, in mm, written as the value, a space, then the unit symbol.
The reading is 47.8 mm
